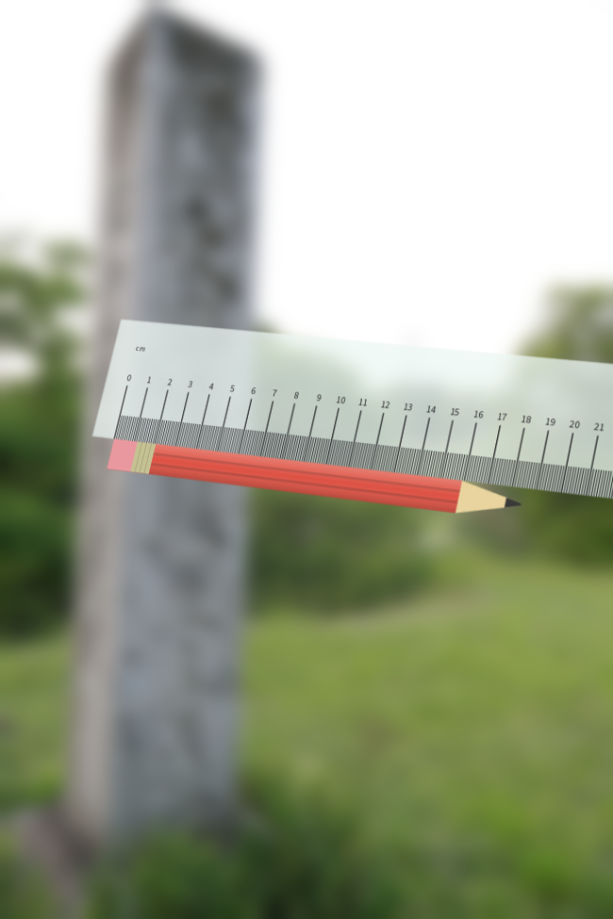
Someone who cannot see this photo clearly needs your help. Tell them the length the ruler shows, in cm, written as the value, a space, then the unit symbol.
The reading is 18.5 cm
